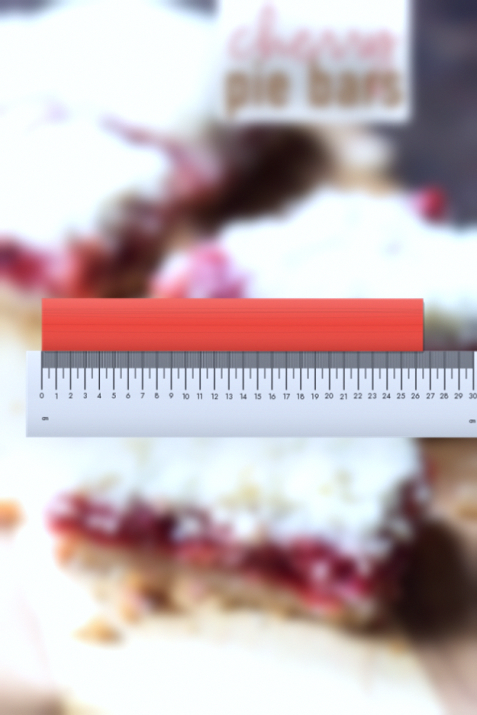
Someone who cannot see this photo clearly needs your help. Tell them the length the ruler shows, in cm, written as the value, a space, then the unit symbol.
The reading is 26.5 cm
